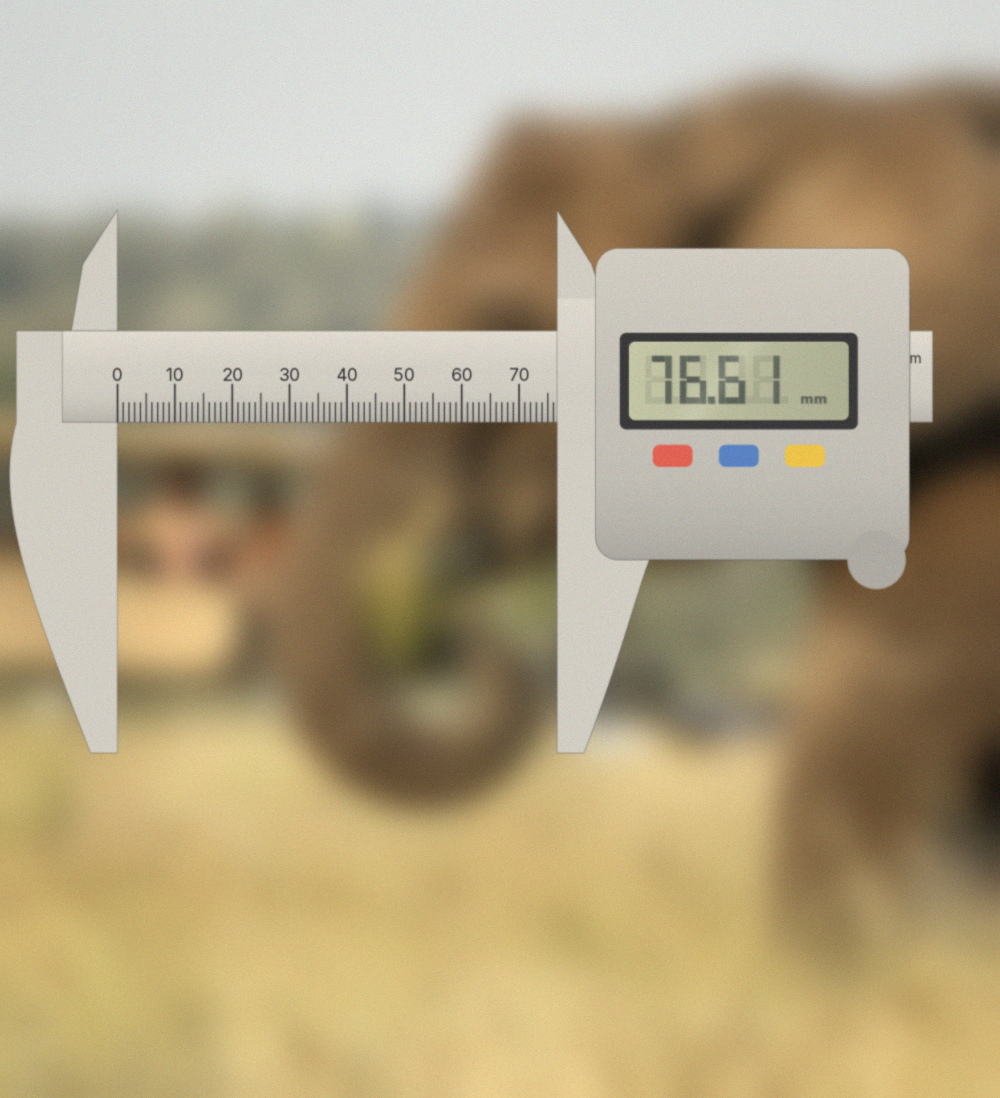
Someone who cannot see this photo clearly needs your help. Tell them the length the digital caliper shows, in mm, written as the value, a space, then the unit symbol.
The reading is 76.61 mm
